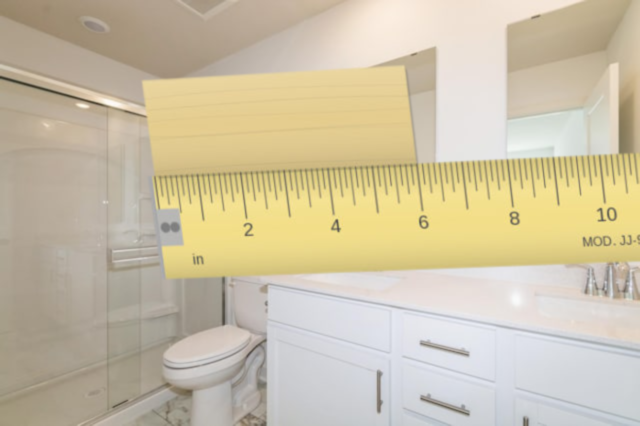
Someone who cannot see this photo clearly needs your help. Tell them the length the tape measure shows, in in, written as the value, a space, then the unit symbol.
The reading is 6 in
